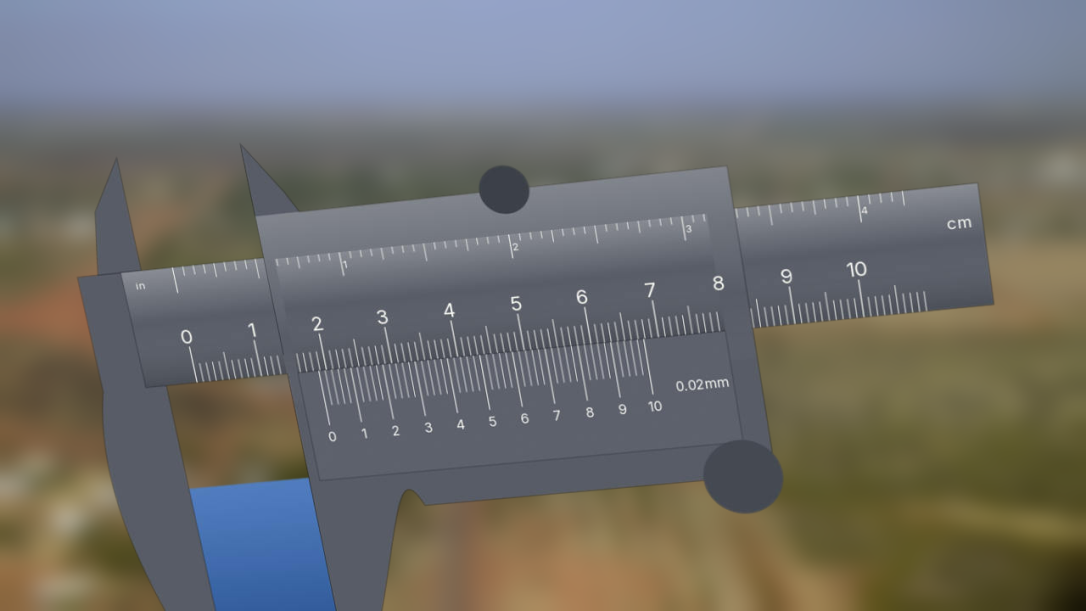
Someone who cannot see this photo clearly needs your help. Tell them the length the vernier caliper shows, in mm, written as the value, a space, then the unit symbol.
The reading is 18.8 mm
